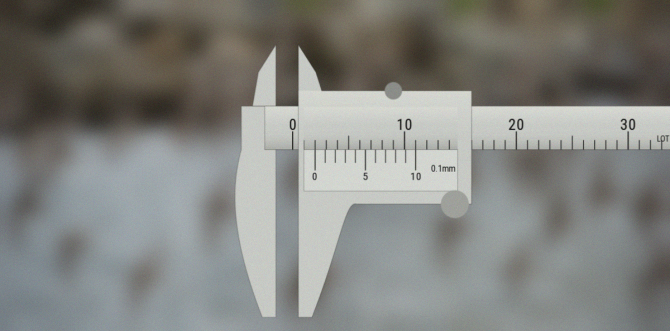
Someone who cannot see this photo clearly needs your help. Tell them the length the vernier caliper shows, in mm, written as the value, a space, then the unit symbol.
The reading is 2.0 mm
